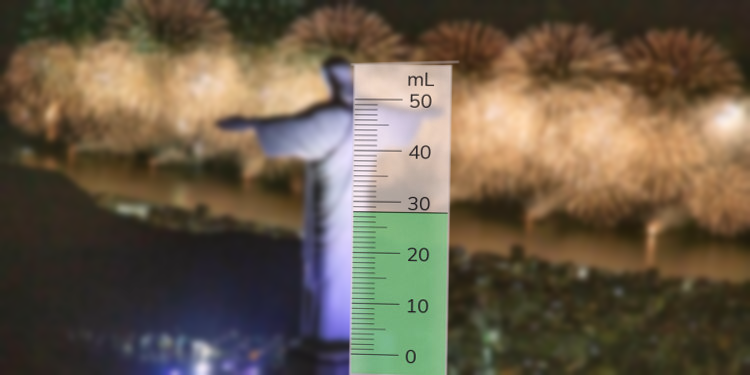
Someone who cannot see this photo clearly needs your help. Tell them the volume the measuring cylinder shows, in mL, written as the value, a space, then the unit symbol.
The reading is 28 mL
